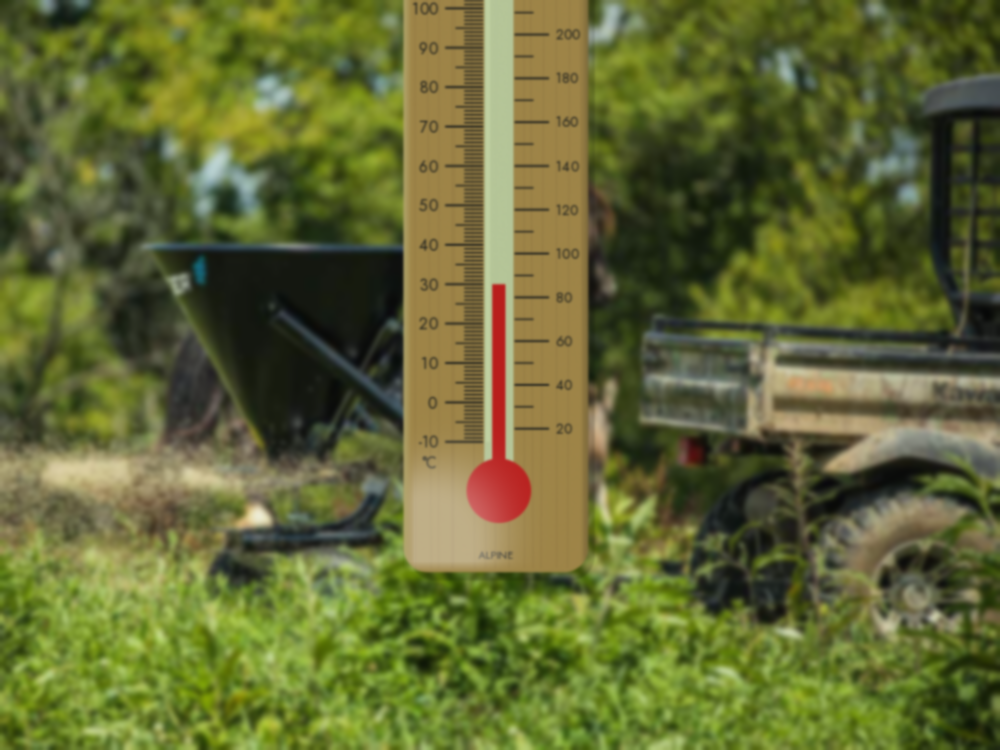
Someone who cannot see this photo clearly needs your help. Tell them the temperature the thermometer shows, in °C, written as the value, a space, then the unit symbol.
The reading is 30 °C
